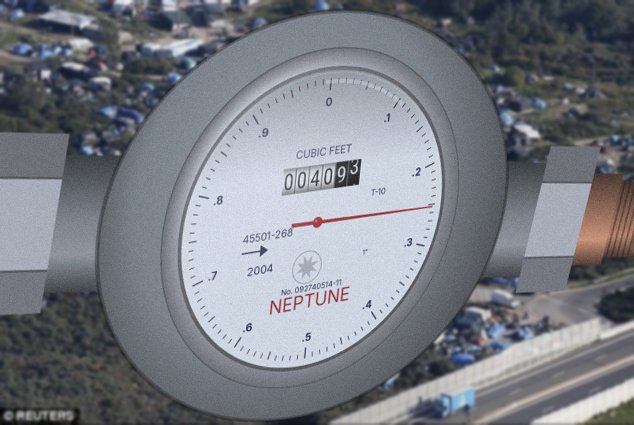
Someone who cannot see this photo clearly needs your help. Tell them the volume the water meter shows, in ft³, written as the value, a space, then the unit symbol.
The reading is 4093.25 ft³
